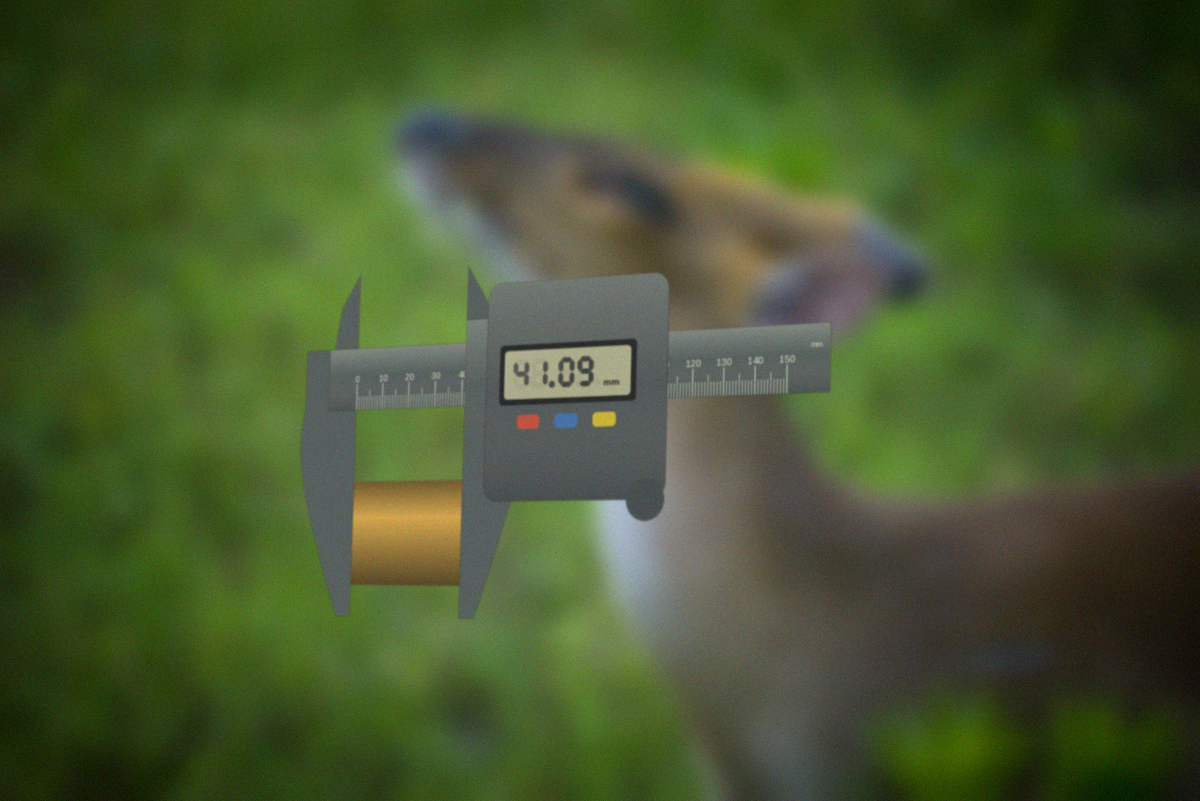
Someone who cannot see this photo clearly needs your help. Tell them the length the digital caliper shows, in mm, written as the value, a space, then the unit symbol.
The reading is 41.09 mm
